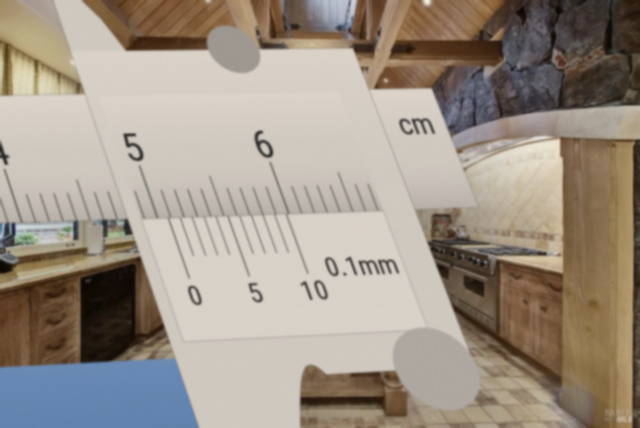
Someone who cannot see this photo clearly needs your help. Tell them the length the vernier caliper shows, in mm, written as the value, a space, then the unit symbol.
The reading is 50.8 mm
